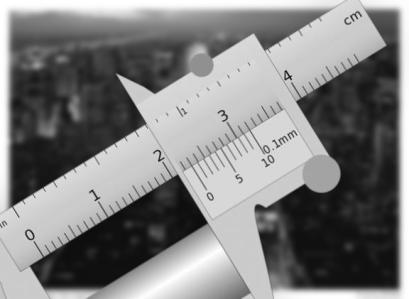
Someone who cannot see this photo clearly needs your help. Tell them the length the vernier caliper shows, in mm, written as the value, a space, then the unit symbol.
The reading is 23.0 mm
